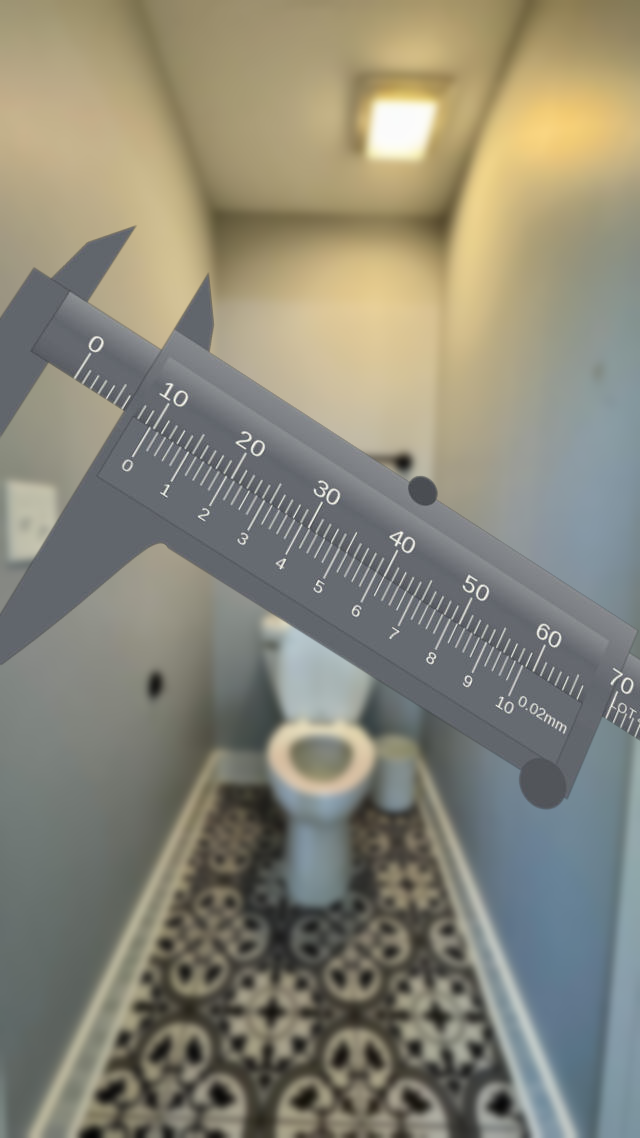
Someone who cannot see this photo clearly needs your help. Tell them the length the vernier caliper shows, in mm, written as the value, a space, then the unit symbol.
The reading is 9.6 mm
